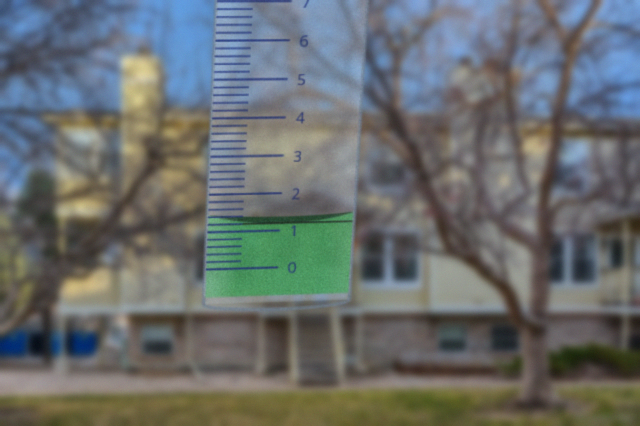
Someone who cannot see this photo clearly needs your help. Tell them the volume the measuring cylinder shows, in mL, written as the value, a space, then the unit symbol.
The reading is 1.2 mL
